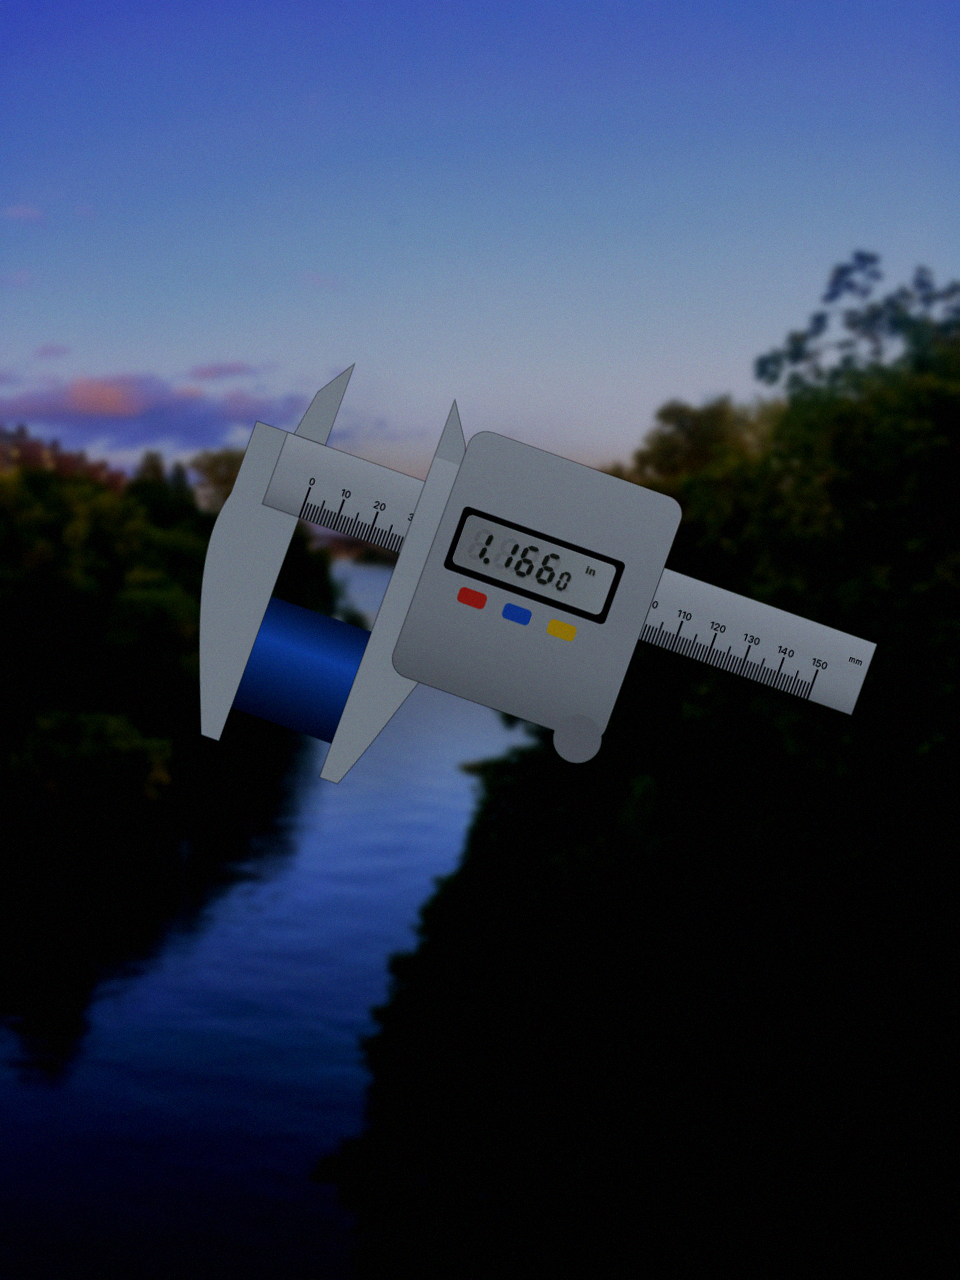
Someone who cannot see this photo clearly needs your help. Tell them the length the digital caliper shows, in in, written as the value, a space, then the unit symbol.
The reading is 1.1660 in
